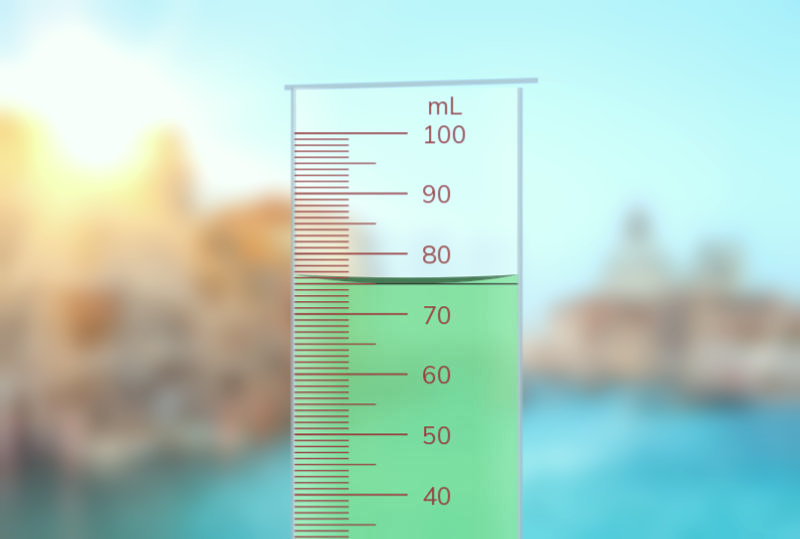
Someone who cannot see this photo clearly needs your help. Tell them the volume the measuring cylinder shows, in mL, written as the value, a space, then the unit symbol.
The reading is 75 mL
